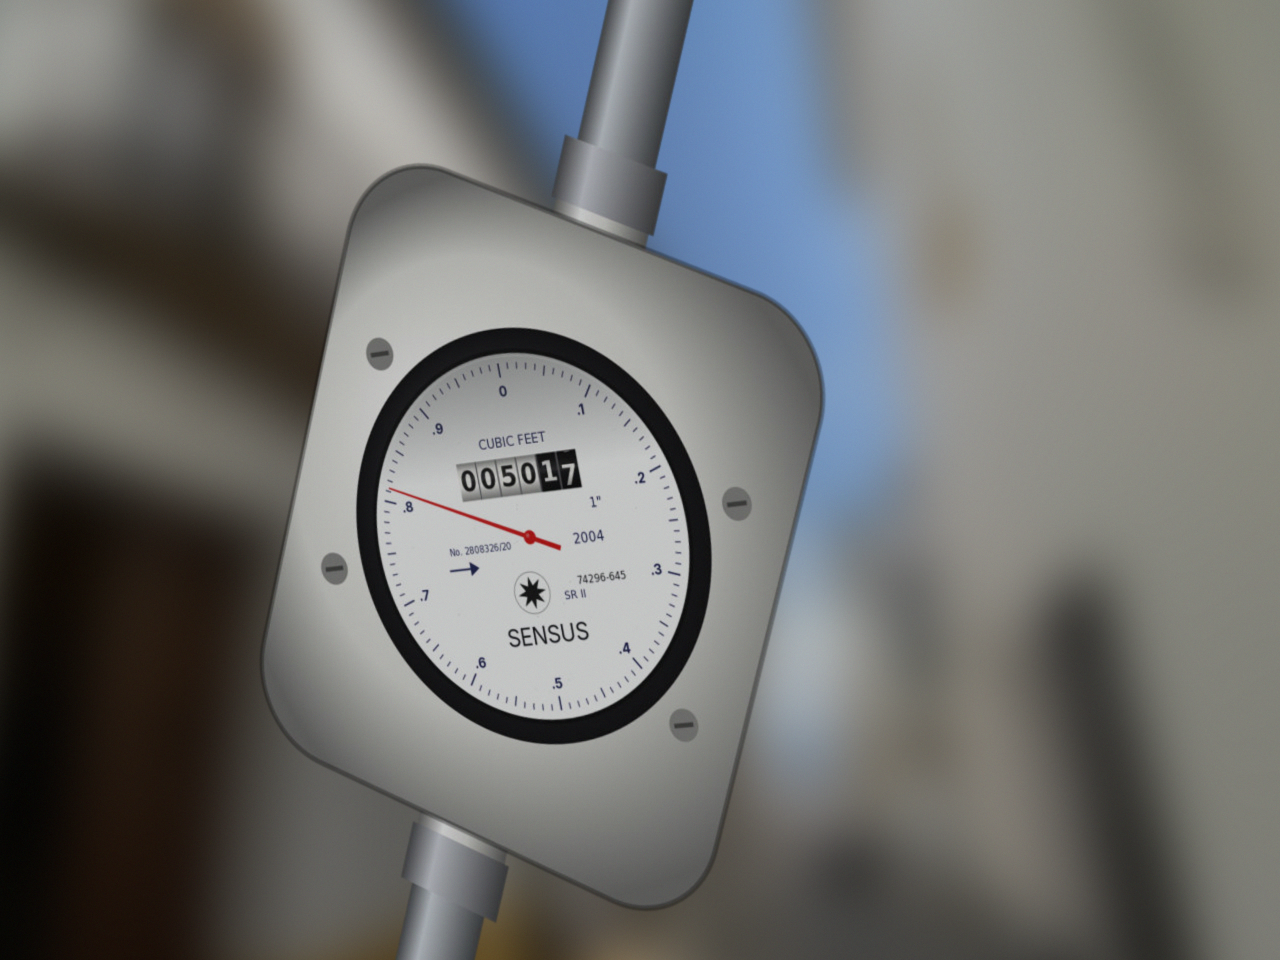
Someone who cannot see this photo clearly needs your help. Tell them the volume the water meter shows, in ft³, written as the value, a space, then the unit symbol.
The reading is 5016.81 ft³
